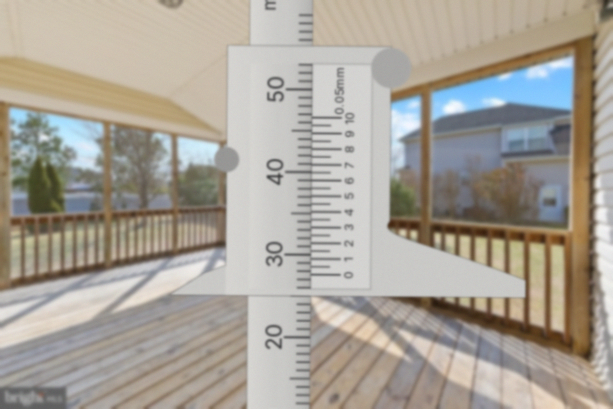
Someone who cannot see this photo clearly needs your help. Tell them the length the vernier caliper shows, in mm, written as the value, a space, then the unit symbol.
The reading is 27.6 mm
